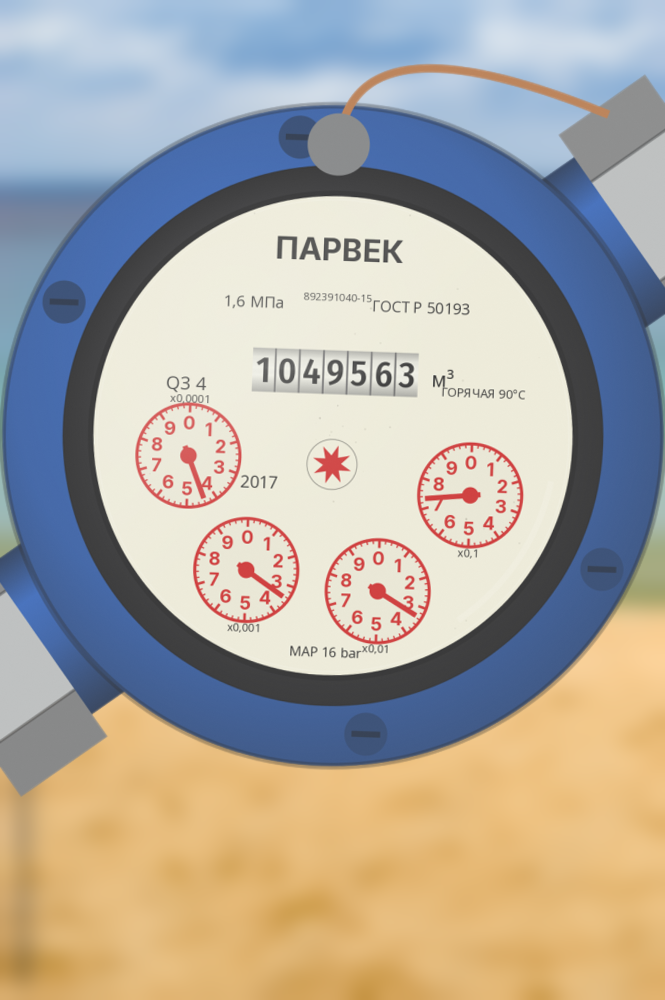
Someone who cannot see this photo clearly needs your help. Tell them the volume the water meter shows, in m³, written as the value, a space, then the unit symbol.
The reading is 1049563.7334 m³
